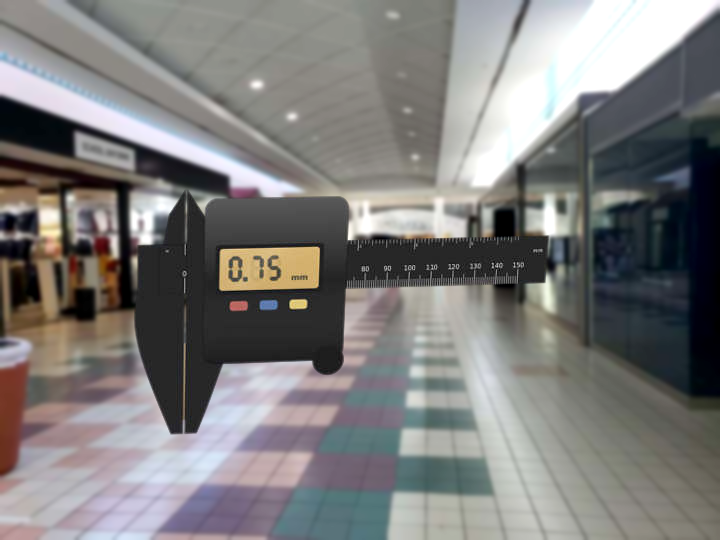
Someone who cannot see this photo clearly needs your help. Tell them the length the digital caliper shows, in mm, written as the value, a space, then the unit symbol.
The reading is 0.75 mm
